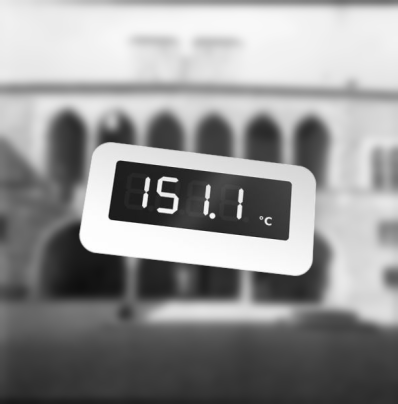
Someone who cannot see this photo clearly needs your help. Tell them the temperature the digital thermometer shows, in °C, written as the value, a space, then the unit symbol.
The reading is 151.1 °C
